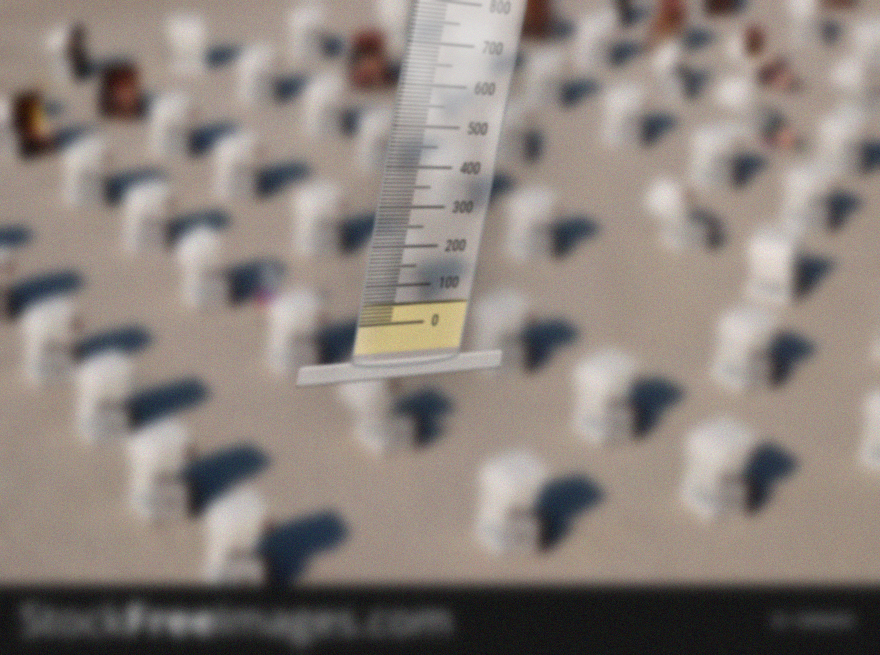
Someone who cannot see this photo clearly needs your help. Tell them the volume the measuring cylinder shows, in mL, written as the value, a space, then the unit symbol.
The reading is 50 mL
